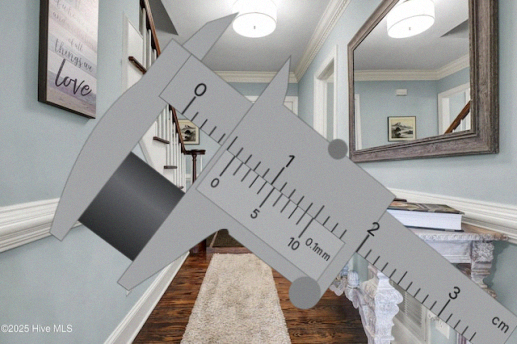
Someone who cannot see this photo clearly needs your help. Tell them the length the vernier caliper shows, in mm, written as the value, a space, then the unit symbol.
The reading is 5.9 mm
